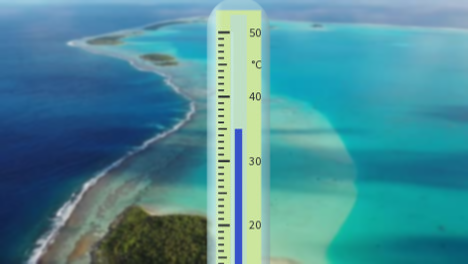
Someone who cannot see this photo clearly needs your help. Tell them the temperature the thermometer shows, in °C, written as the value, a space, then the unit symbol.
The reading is 35 °C
